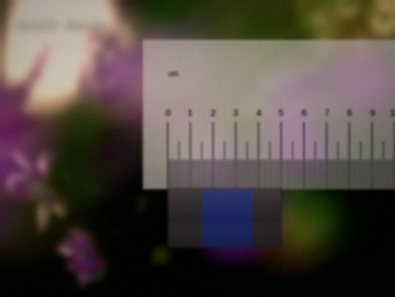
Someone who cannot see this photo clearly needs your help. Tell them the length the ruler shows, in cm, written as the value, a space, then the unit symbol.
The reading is 5 cm
